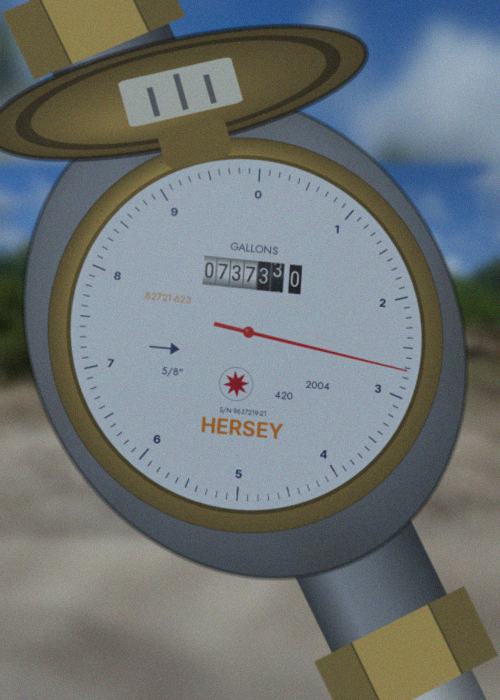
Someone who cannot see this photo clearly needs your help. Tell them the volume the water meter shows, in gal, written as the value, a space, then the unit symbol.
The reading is 737332.7 gal
